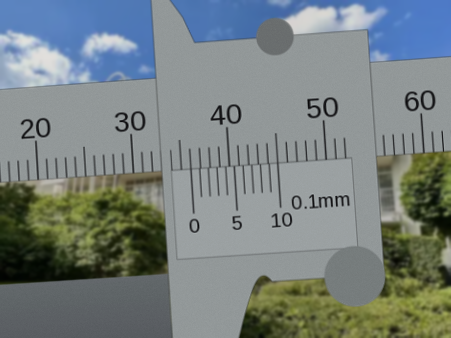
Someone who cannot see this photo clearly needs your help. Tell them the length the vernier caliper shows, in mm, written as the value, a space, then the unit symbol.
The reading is 36.0 mm
